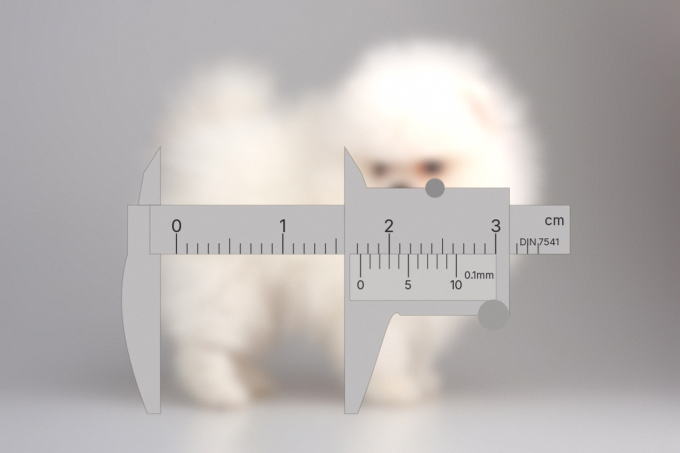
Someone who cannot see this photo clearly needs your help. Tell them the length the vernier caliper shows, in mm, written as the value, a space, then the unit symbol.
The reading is 17.3 mm
